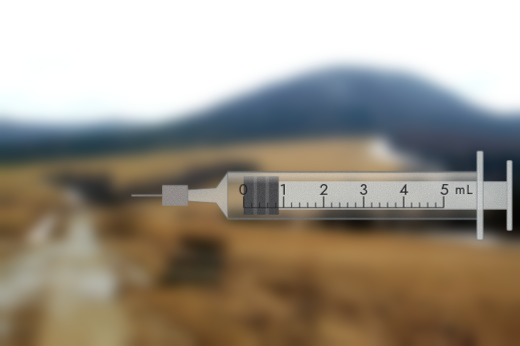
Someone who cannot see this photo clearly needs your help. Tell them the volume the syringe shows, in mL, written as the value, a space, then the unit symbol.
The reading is 0 mL
